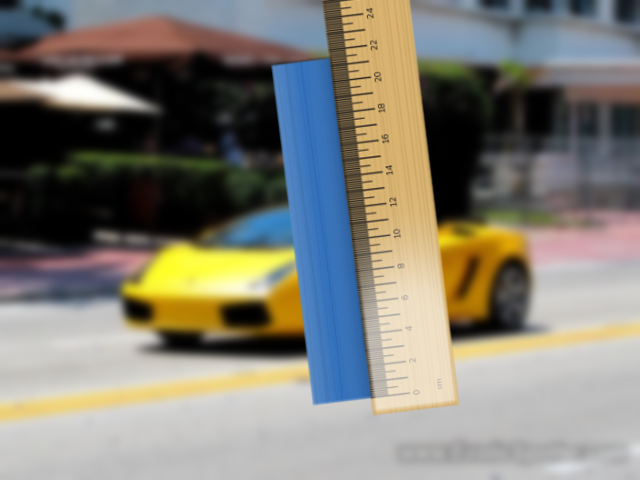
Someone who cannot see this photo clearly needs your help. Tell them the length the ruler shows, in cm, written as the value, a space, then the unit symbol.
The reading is 21.5 cm
